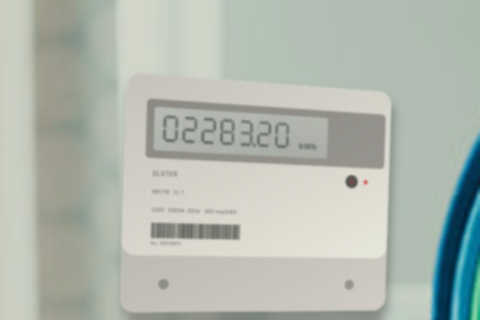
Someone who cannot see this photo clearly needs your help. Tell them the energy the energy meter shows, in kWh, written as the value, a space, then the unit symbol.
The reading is 2283.20 kWh
